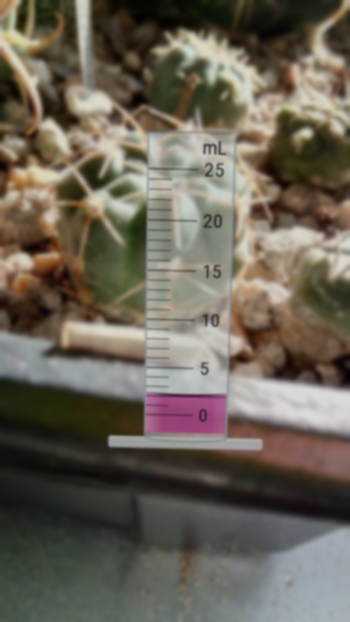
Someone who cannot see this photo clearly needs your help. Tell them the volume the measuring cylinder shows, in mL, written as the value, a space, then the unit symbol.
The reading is 2 mL
